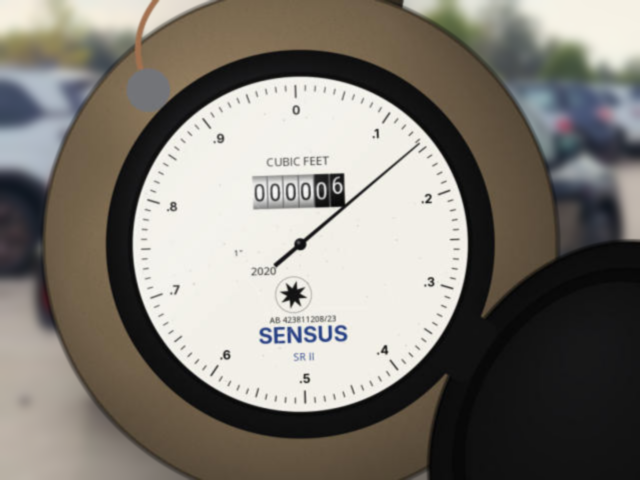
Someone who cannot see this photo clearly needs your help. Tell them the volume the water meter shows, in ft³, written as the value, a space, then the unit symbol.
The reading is 6.14 ft³
